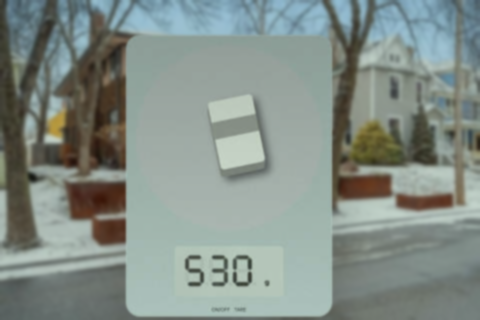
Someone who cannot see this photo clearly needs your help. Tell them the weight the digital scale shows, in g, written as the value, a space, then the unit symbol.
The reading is 530 g
